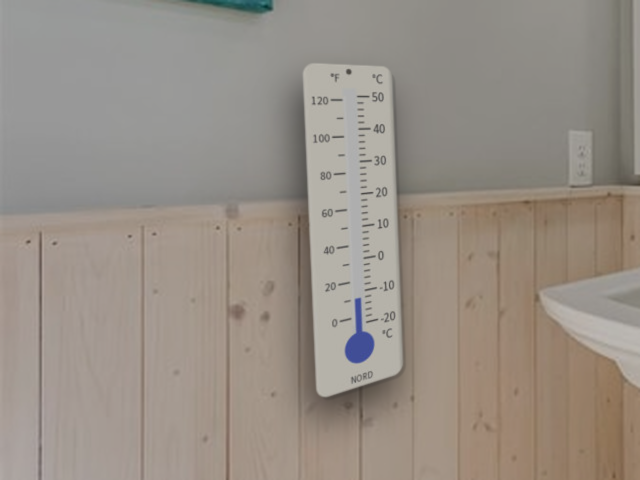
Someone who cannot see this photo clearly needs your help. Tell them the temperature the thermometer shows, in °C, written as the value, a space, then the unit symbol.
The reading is -12 °C
